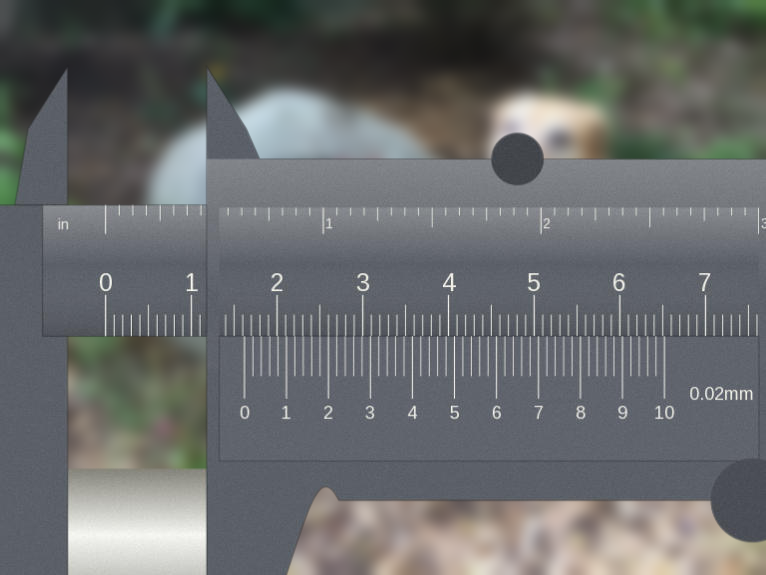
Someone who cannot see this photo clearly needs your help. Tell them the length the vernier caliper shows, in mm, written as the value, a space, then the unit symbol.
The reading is 16.2 mm
